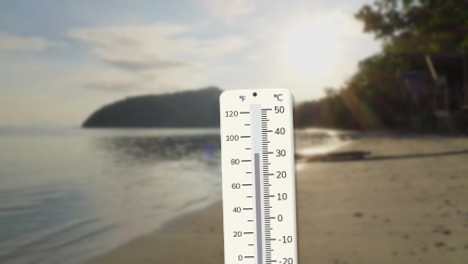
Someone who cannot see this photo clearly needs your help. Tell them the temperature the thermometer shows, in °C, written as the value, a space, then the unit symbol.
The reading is 30 °C
